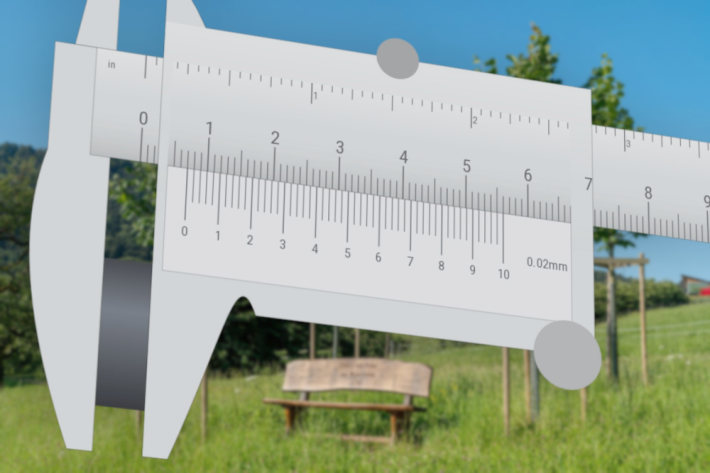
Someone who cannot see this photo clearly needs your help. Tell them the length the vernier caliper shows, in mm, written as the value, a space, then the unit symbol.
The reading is 7.0 mm
